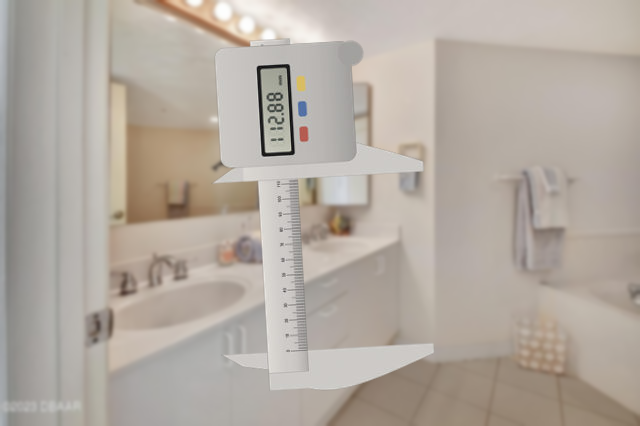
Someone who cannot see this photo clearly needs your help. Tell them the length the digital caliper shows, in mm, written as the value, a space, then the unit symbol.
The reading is 112.88 mm
